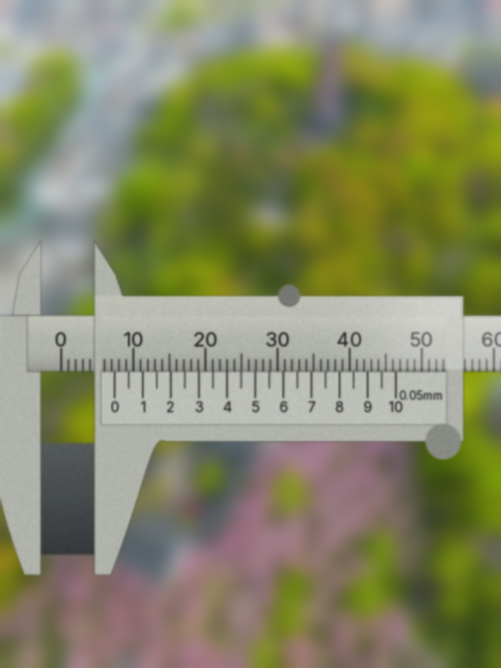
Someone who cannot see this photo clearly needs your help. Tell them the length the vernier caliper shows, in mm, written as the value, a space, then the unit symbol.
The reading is 7.4 mm
